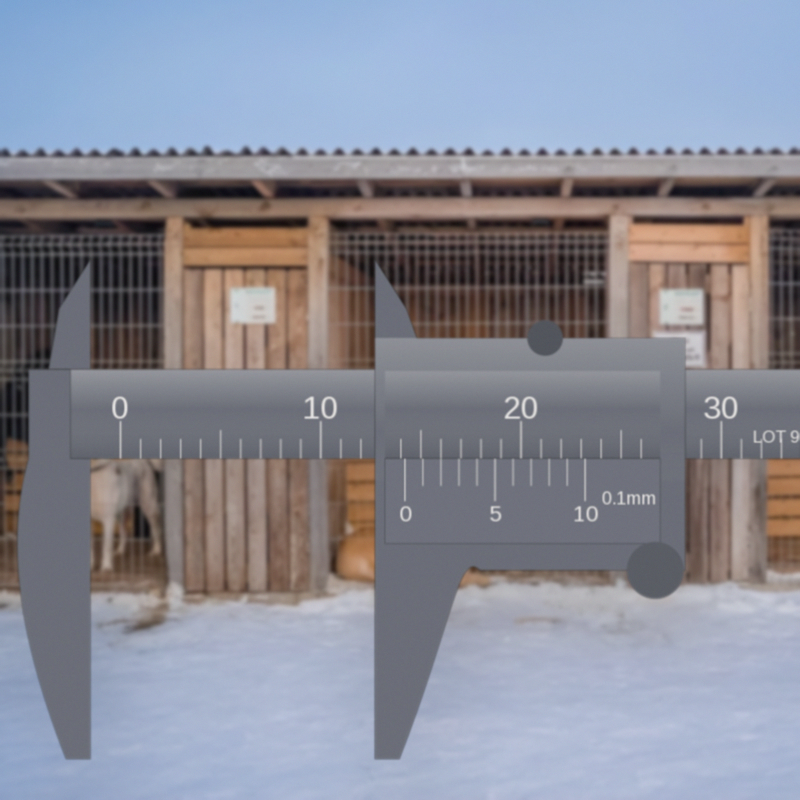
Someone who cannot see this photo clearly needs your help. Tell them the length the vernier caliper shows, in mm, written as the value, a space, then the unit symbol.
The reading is 14.2 mm
